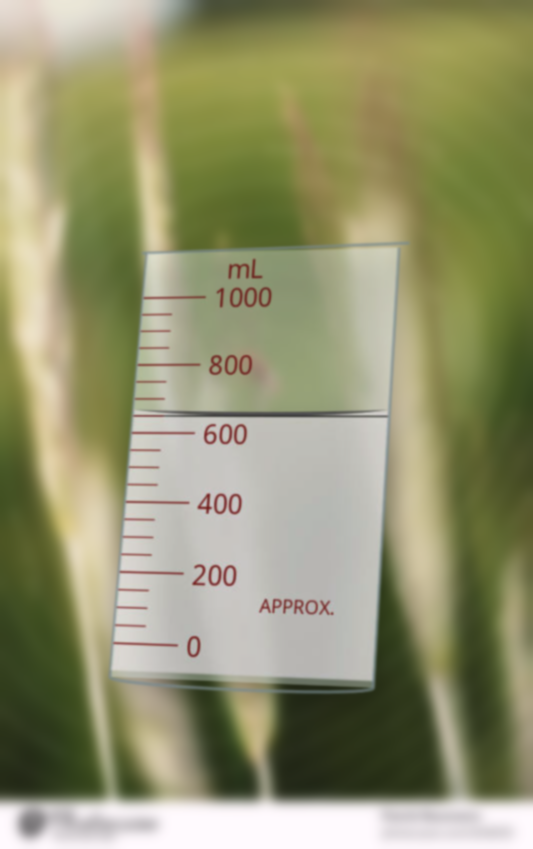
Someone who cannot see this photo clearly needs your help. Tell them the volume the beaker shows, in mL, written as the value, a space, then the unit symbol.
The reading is 650 mL
